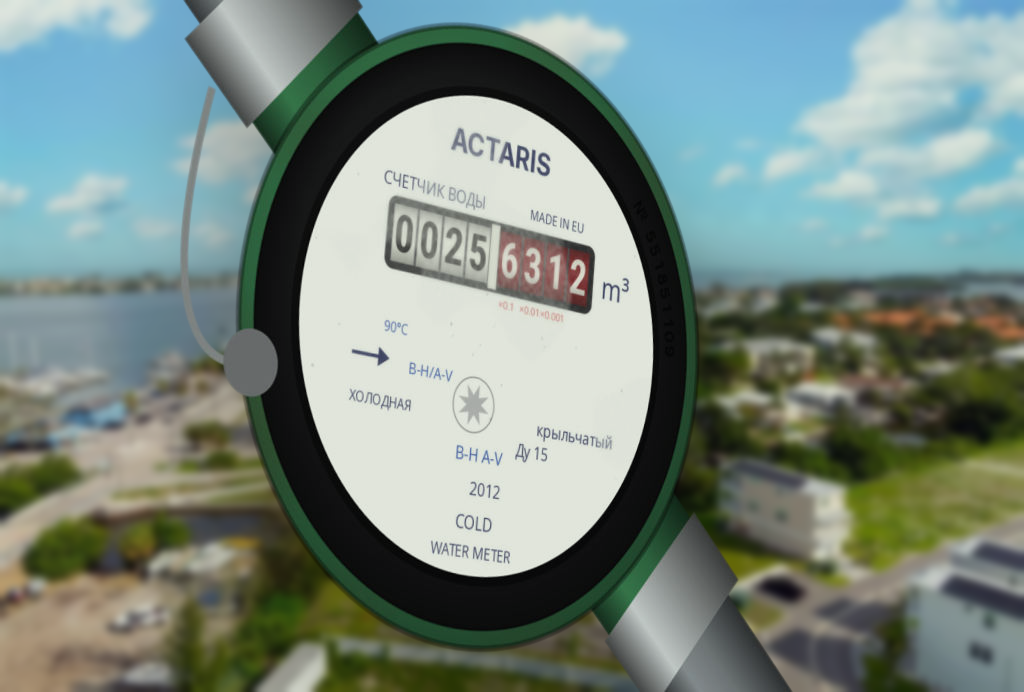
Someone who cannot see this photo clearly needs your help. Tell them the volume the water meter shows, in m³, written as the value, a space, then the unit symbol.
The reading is 25.6312 m³
